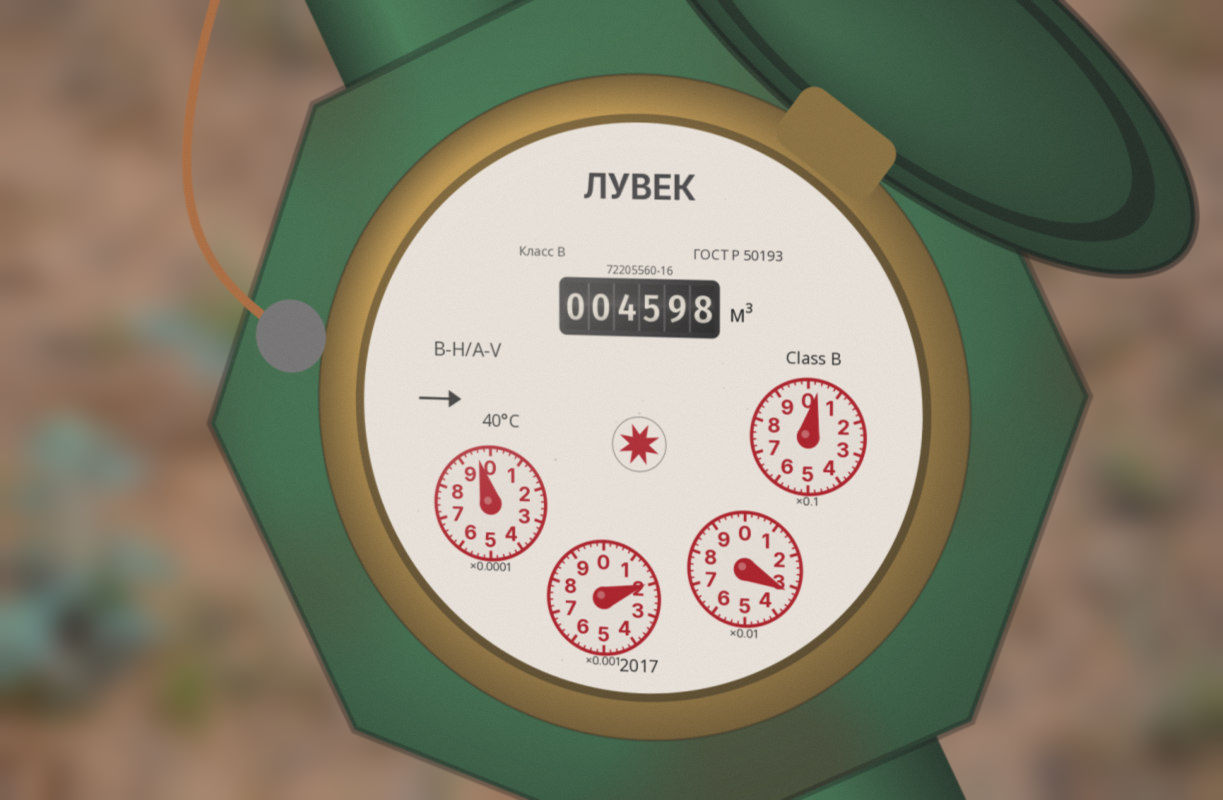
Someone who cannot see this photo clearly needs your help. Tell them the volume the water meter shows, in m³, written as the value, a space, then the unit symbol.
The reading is 4598.0319 m³
